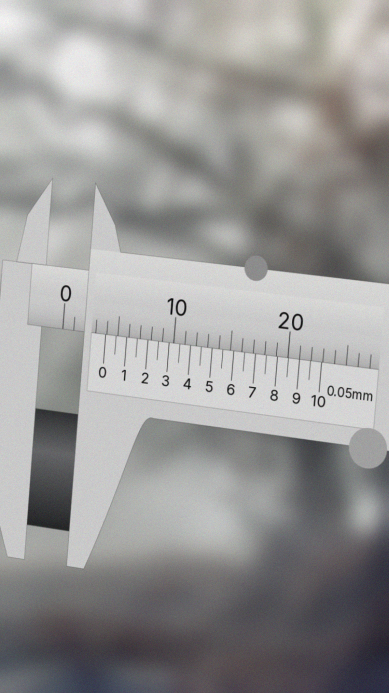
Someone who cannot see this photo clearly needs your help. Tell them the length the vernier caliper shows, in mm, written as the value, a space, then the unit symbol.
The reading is 3.9 mm
